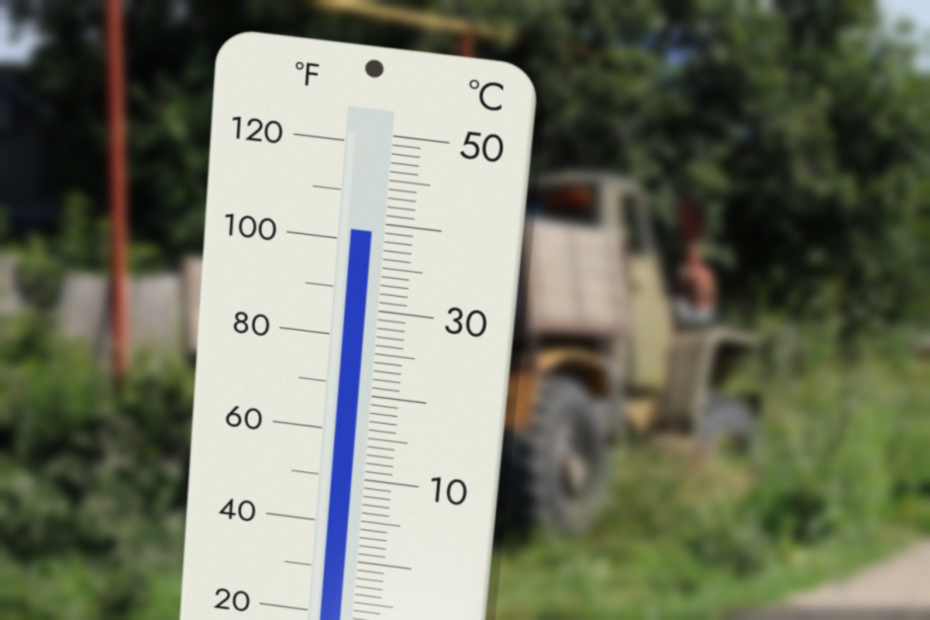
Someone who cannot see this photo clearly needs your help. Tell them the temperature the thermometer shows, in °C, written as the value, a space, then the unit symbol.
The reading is 39 °C
